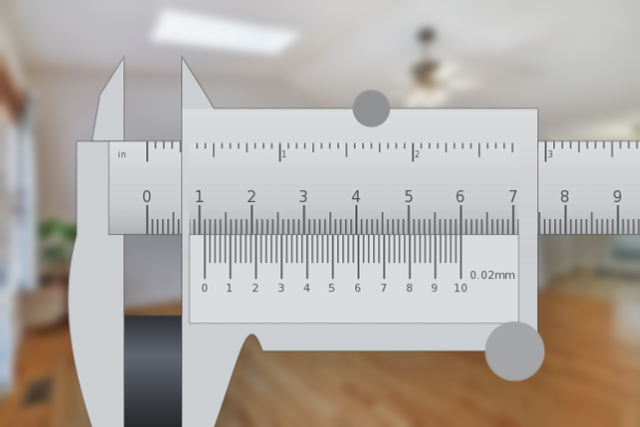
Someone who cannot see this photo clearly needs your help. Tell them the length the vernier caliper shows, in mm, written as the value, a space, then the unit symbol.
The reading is 11.0 mm
